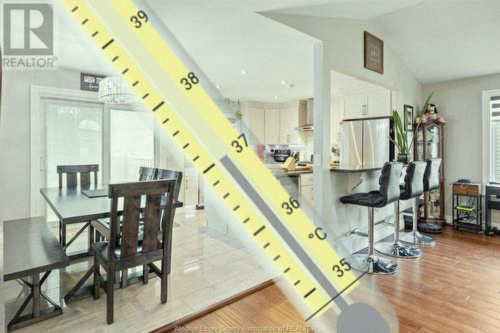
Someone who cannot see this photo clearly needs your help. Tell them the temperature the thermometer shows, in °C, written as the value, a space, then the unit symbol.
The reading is 37 °C
